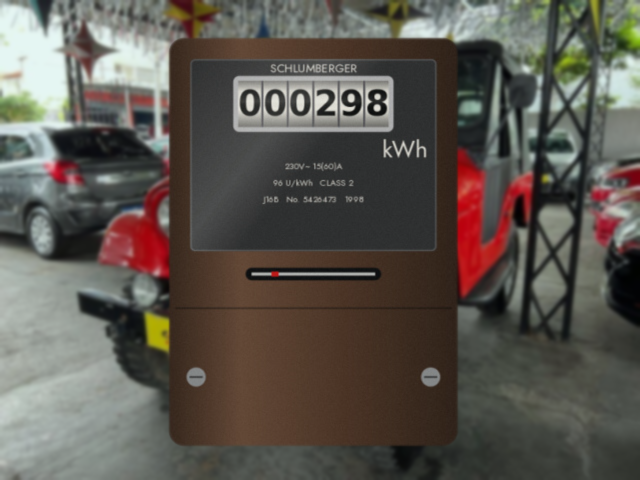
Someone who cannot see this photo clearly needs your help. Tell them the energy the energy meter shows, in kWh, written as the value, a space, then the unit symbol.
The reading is 298 kWh
